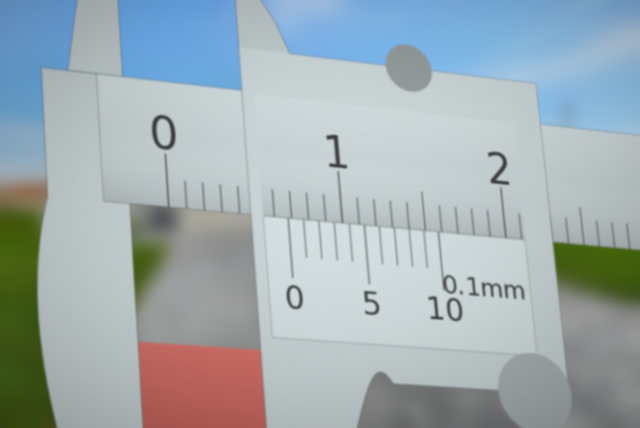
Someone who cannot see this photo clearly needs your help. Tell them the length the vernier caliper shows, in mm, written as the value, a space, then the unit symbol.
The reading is 6.8 mm
